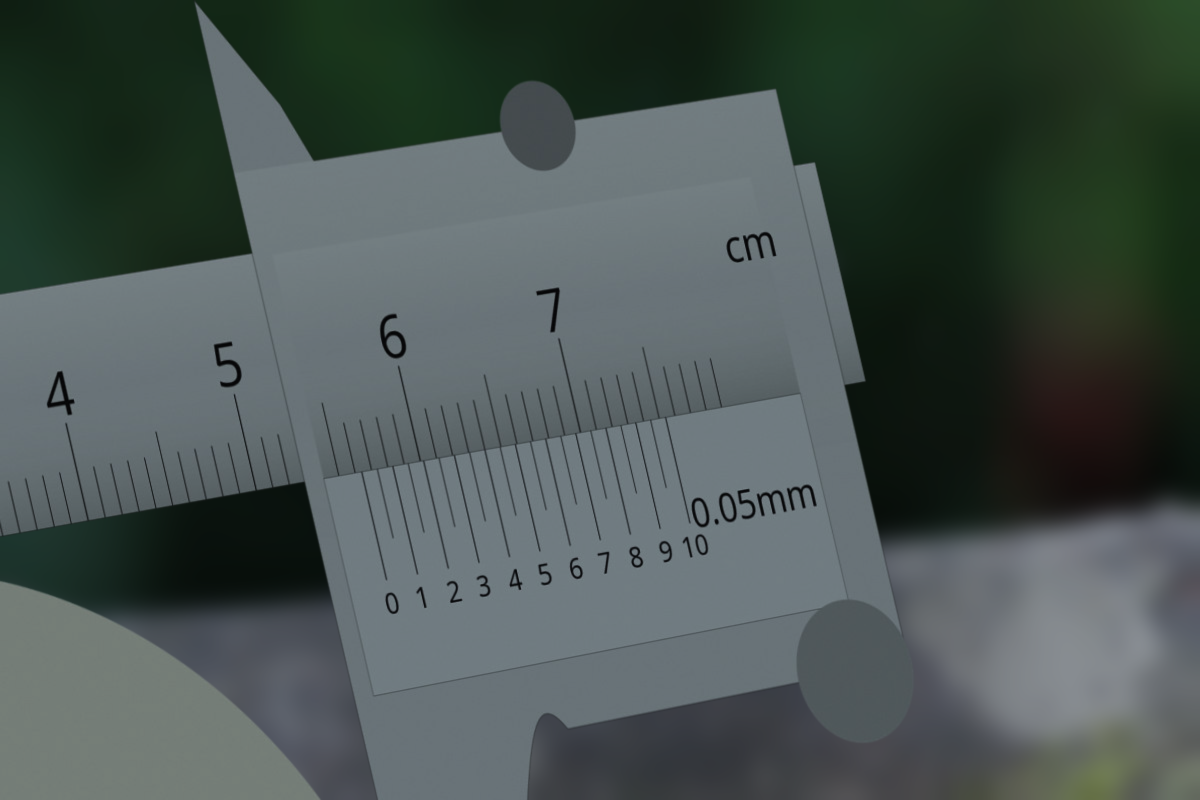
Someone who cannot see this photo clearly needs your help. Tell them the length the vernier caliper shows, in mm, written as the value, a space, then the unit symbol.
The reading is 56.4 mm
